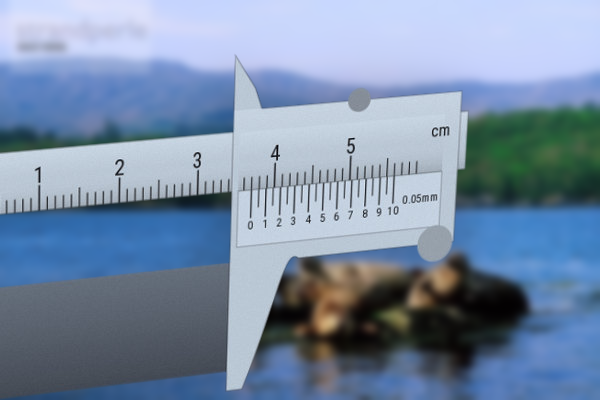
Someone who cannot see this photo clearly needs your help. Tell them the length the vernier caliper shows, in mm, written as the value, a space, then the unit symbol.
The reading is 37.0 mm
